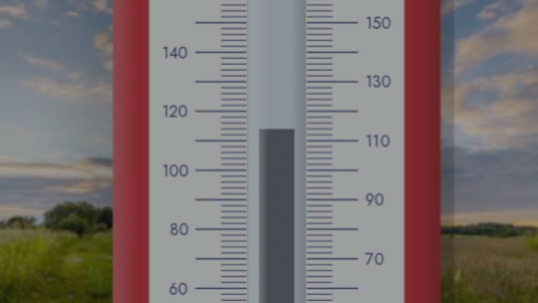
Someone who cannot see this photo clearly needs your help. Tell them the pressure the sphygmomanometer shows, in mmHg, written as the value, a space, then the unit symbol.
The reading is 114 mmHg
